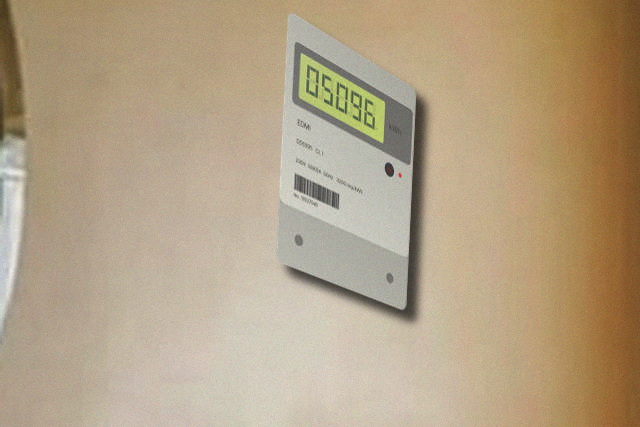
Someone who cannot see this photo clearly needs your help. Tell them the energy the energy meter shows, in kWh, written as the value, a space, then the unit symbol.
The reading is 5096 kWh
